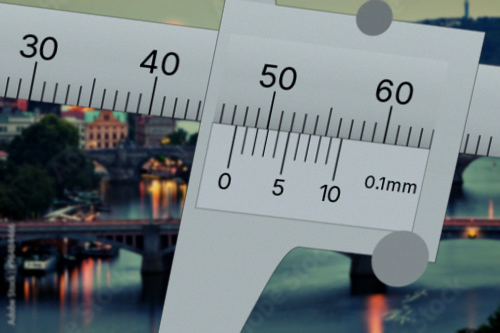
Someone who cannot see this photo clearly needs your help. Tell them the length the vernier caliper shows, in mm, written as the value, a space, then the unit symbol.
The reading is 47.4 mm
